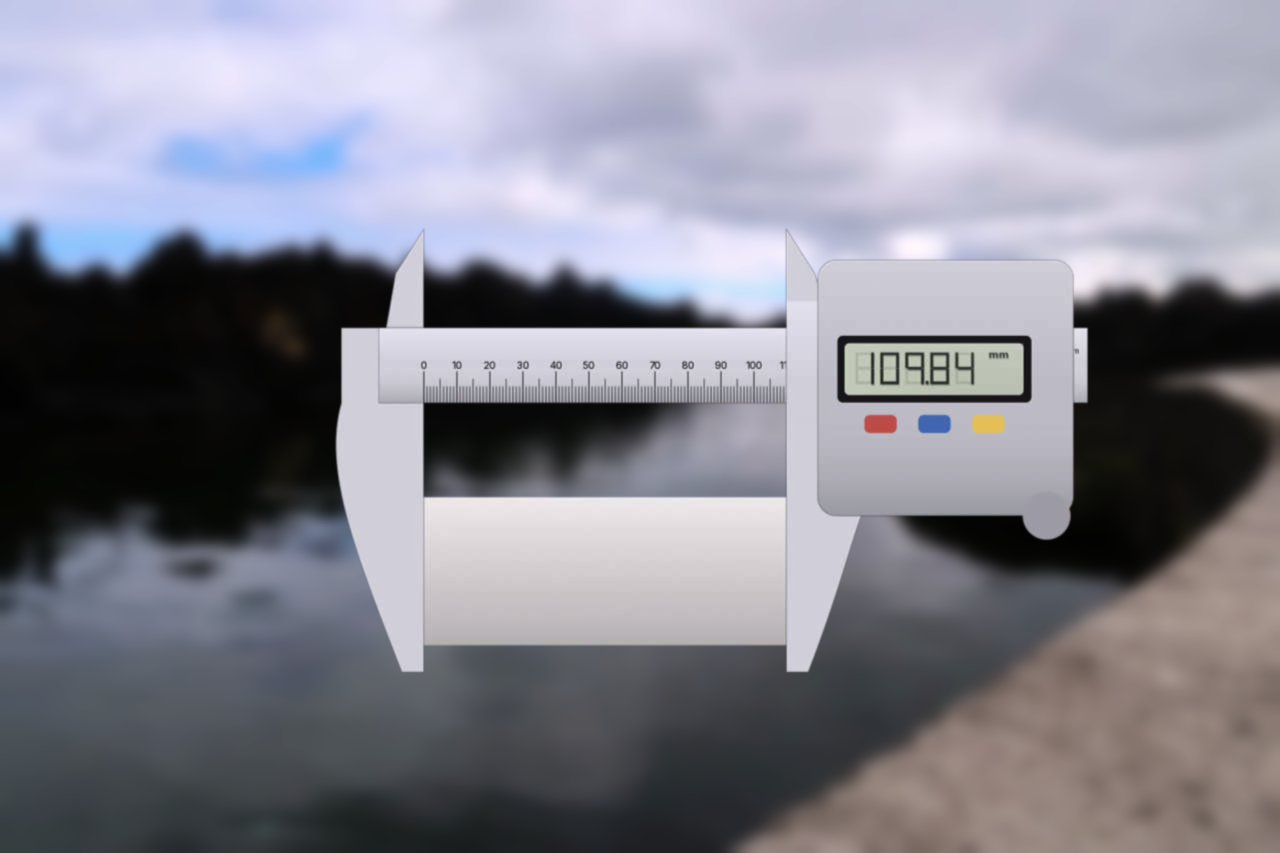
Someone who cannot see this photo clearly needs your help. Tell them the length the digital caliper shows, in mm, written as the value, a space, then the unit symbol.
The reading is 109.84 mm
